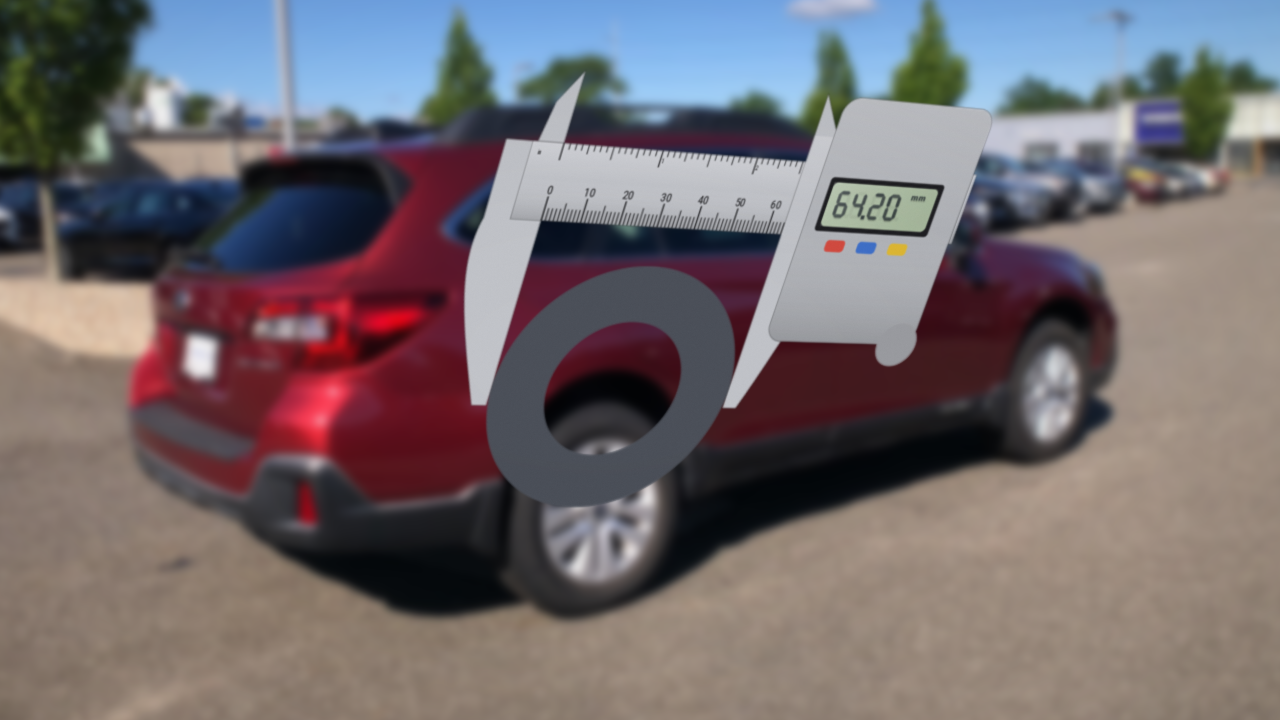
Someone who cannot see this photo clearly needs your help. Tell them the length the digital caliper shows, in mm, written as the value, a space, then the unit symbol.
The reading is 64.20 mm
